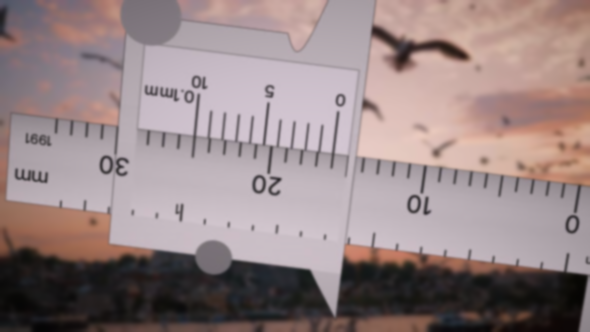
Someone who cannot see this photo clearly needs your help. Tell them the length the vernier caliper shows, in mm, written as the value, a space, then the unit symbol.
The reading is 16.0 mm
